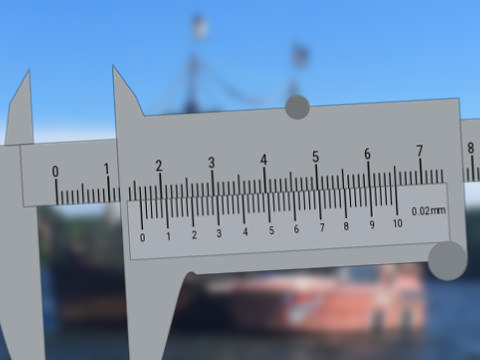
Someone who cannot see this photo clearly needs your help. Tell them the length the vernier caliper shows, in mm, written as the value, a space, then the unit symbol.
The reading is 16.0 mm
